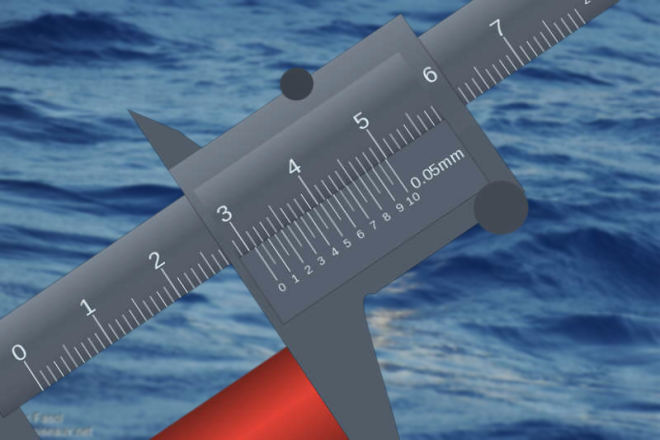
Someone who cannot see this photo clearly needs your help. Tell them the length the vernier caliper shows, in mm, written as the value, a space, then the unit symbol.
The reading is 30.8 mm
